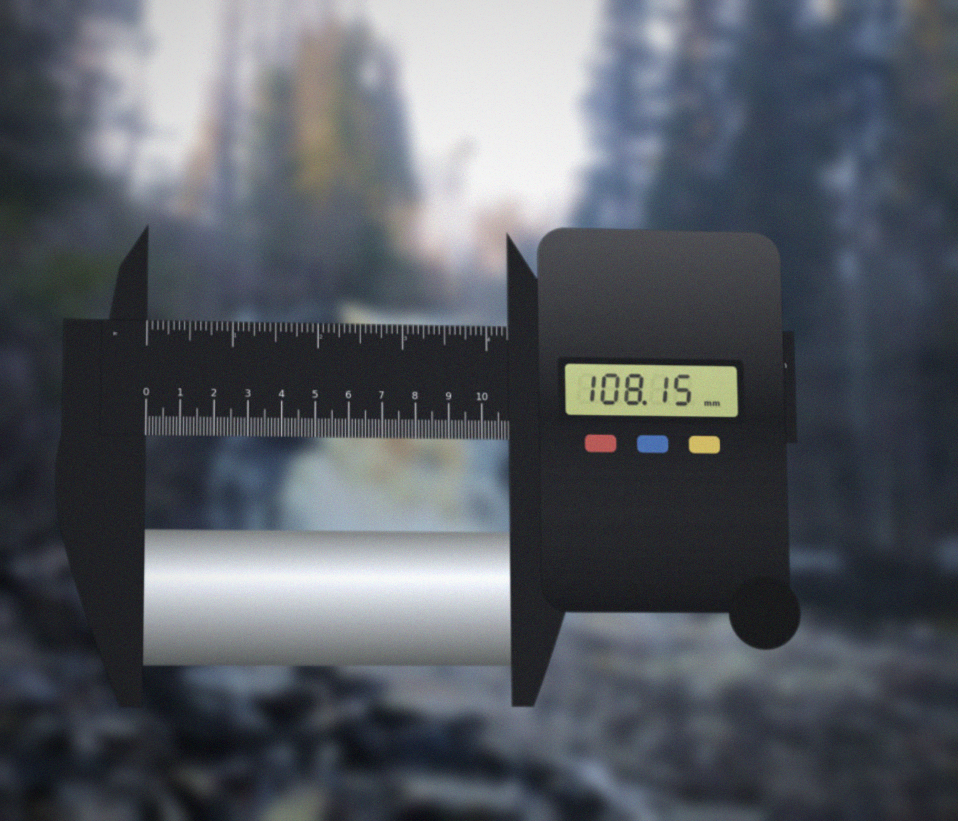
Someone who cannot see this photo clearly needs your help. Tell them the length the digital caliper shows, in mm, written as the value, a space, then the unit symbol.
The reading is 108.15 mm
